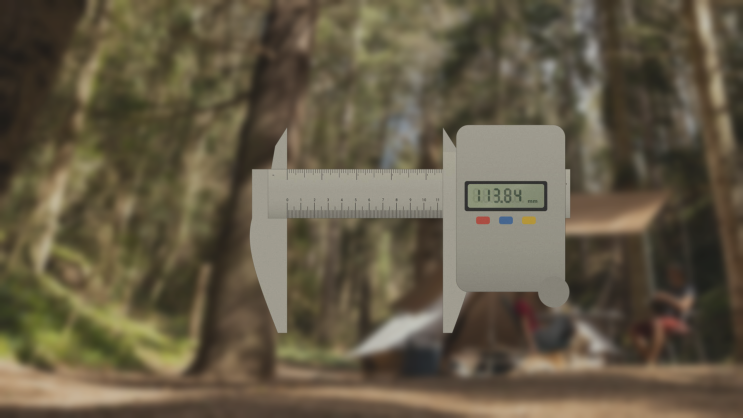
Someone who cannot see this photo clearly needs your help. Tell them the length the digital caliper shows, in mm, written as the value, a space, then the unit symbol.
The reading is 113.84 mm
